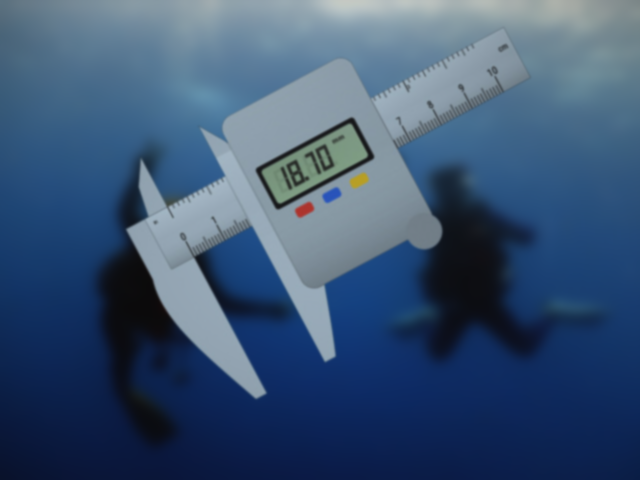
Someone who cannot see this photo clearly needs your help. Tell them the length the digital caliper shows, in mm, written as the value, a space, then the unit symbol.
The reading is 18.70 mm
